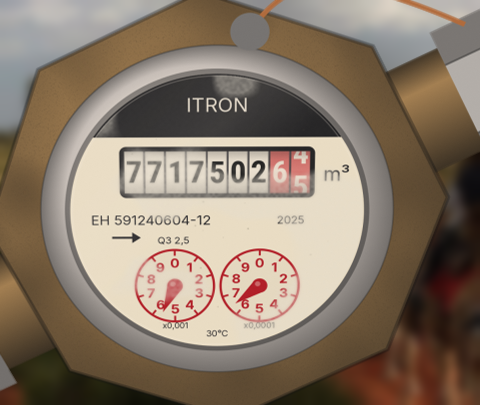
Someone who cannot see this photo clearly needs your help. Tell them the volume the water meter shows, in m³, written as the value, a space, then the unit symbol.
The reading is 7717502.6456 m³
